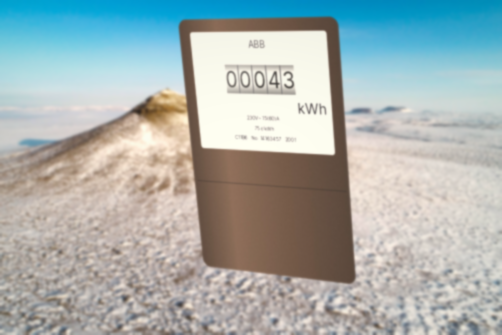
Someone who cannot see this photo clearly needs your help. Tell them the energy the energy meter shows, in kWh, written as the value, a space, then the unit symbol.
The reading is 43 kWh
